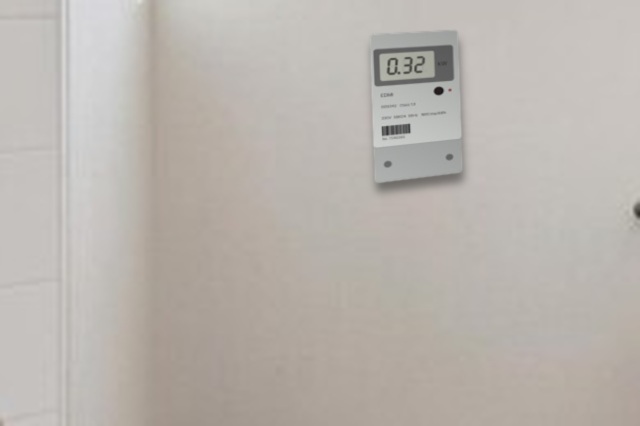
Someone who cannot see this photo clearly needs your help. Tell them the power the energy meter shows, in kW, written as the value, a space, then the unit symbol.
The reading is 0.32 kW
